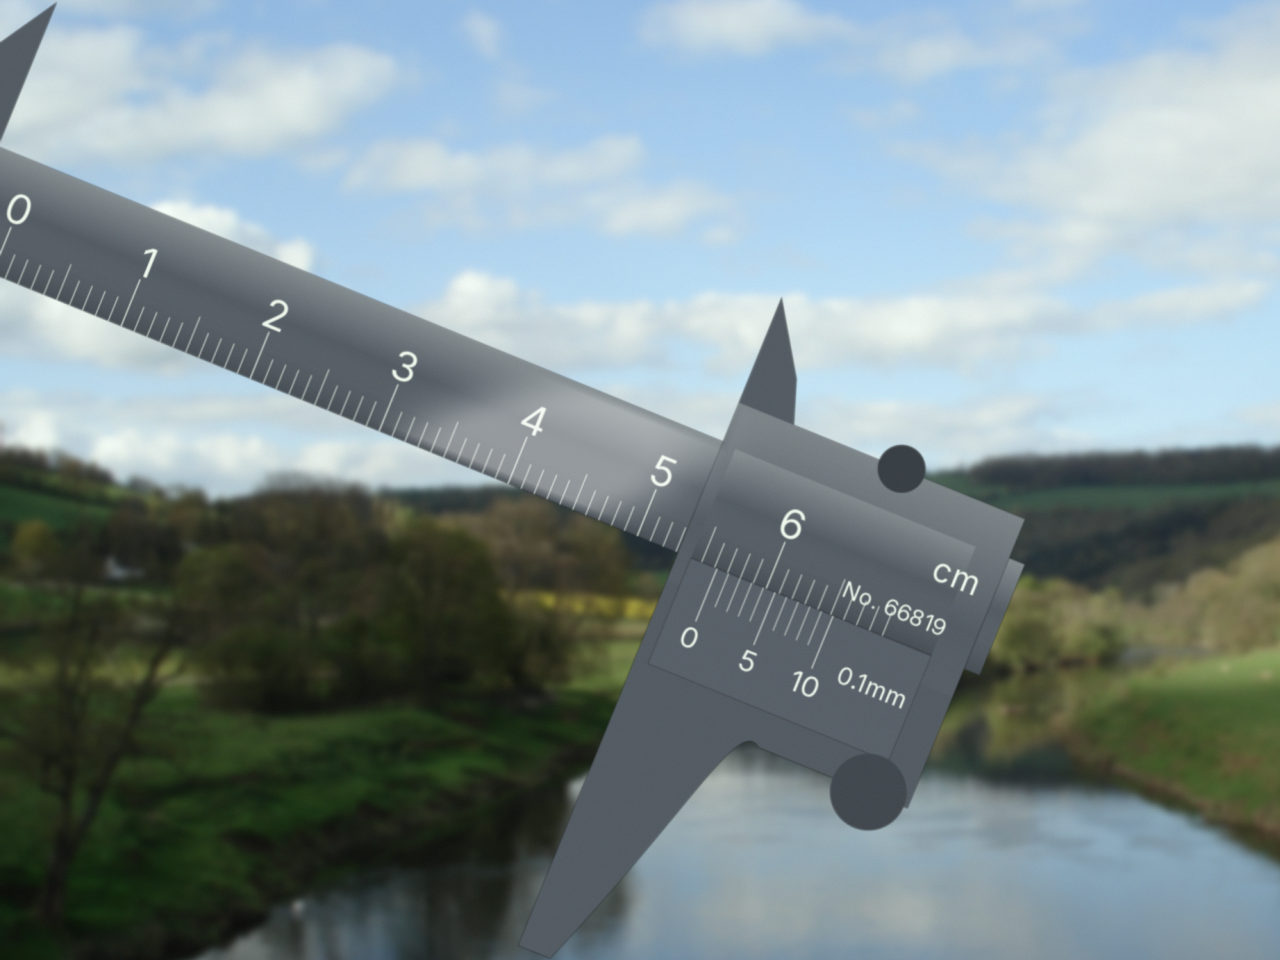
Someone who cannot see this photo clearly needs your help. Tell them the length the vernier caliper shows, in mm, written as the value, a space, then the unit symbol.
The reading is 56.2 mm
